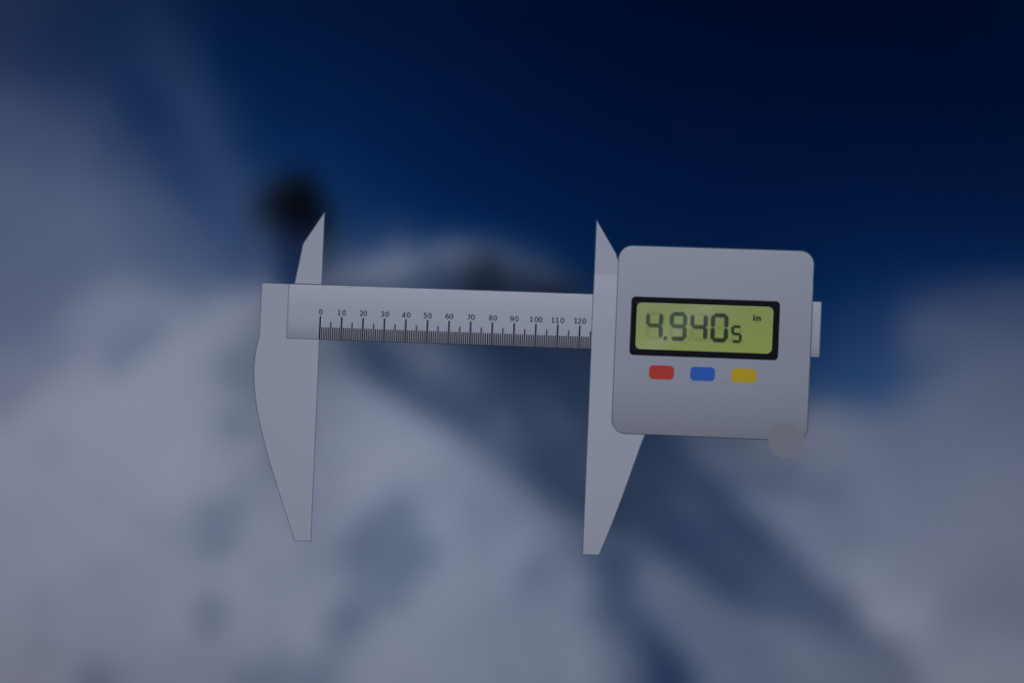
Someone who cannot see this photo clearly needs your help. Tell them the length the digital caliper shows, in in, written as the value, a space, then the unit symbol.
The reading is 4.9405 in
